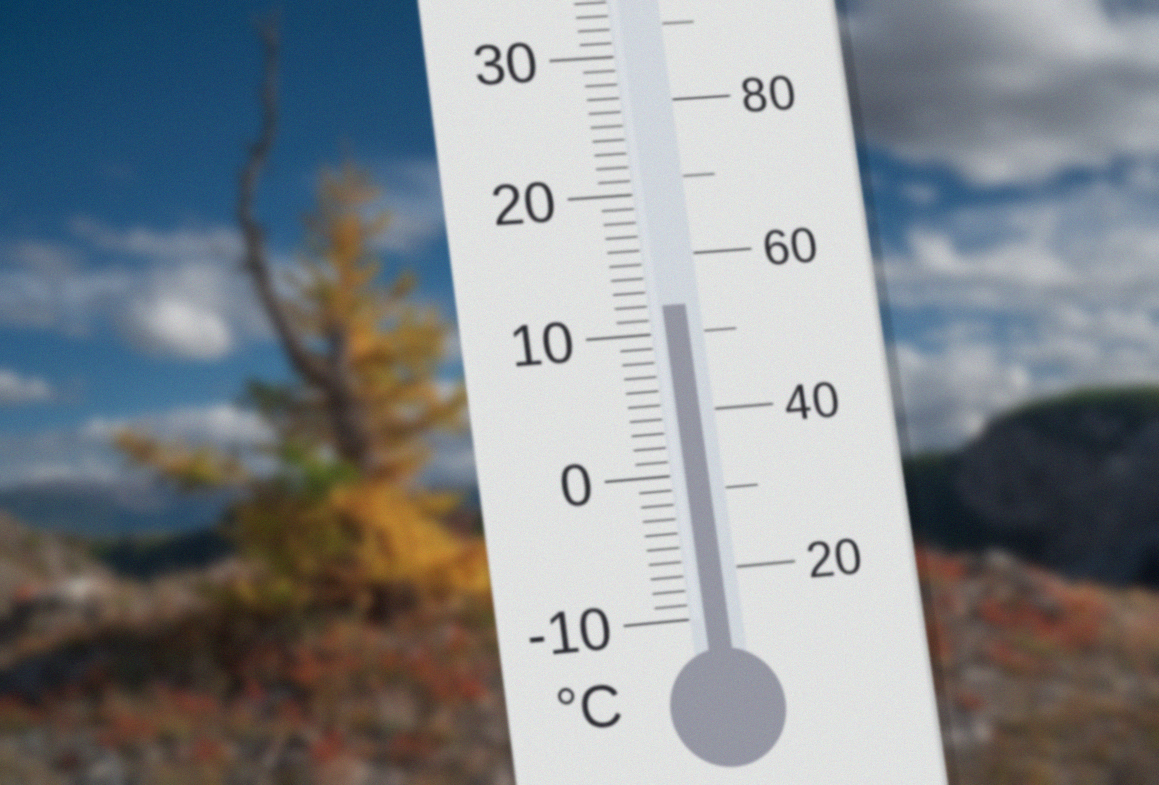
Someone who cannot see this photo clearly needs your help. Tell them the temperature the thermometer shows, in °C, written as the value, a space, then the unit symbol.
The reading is 12 °C
